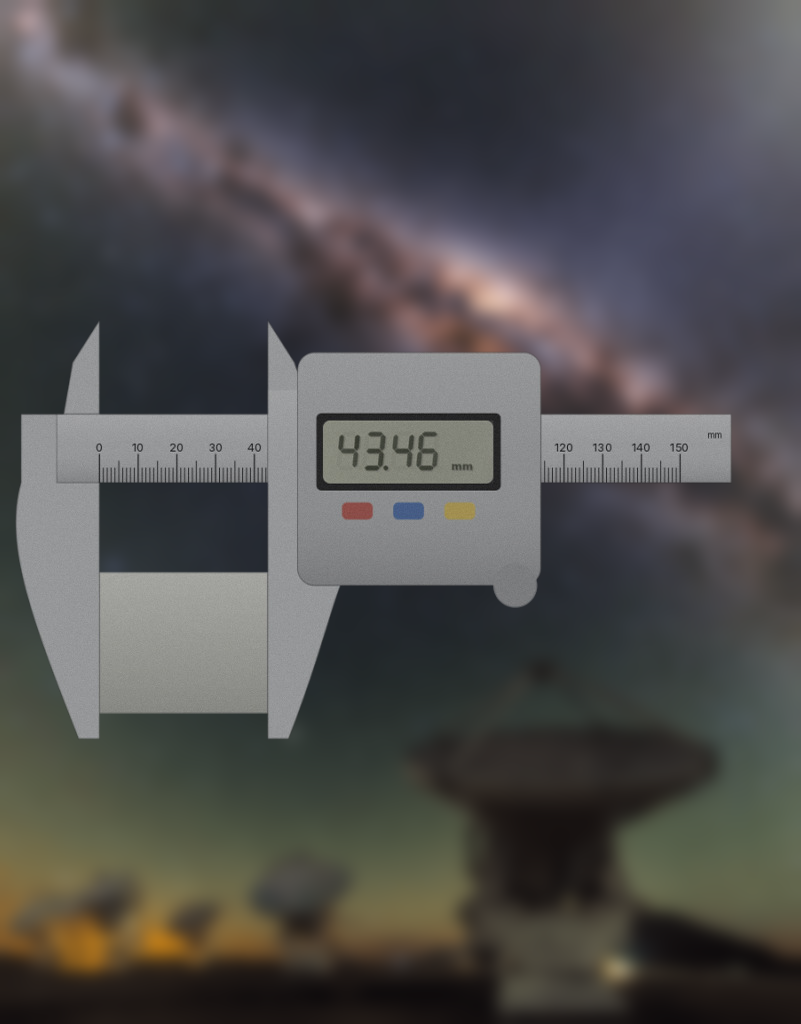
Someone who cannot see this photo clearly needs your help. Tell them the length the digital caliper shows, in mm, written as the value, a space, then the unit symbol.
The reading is 43.46 mm
